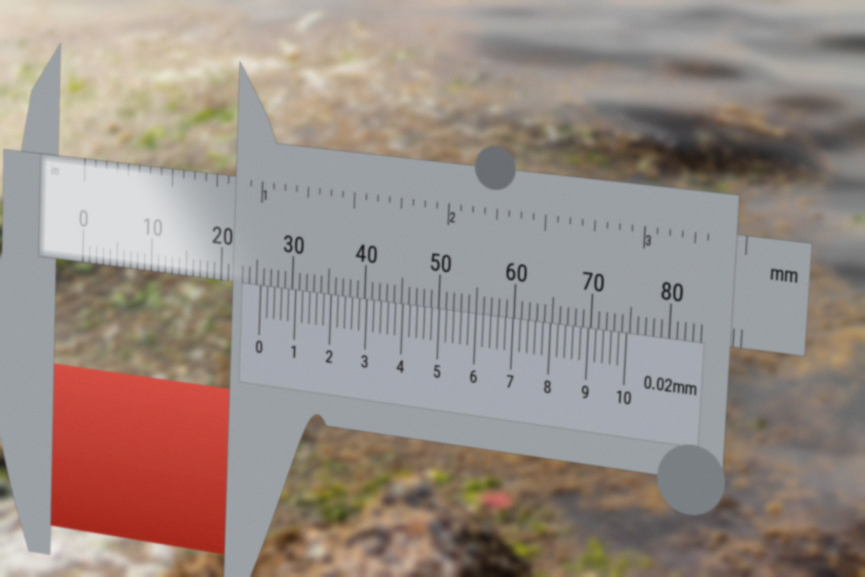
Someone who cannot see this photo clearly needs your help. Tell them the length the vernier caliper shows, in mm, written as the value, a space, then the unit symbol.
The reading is 25.6 mm
